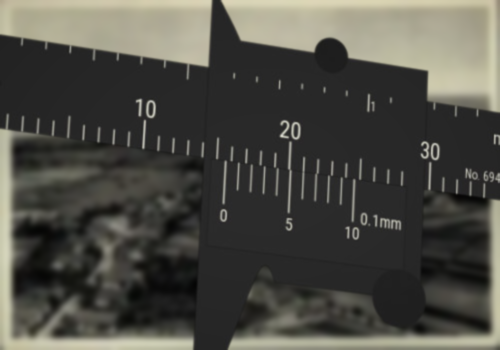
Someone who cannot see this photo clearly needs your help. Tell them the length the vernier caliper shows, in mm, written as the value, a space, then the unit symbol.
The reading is 15.6 mm
